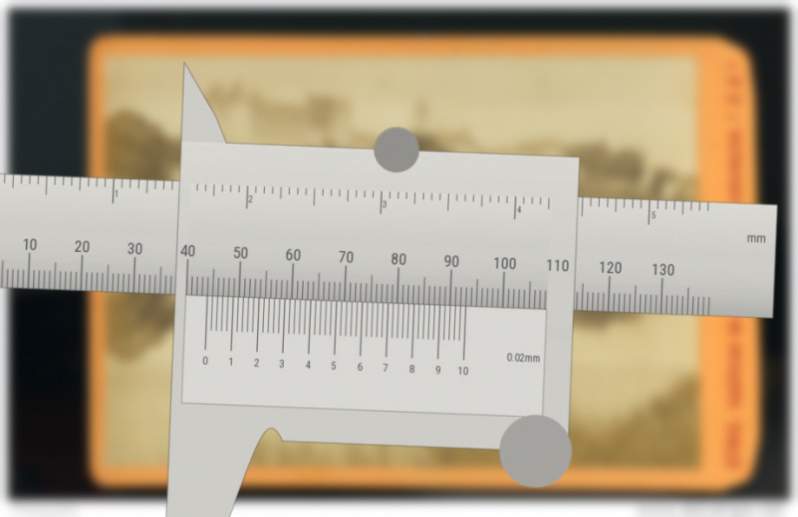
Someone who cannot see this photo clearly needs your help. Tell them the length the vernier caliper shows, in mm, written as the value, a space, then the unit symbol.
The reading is 44.0 mm
